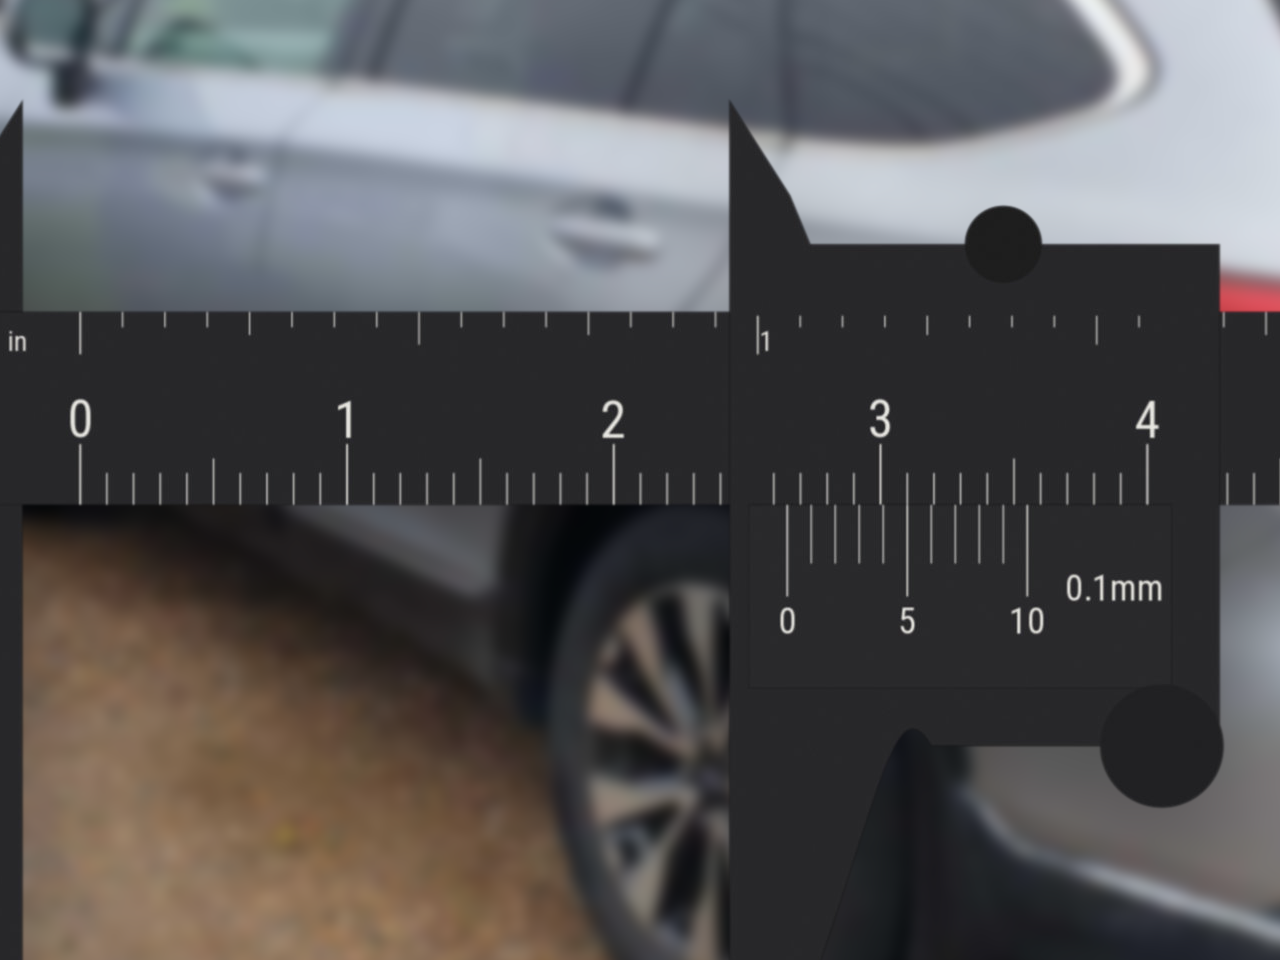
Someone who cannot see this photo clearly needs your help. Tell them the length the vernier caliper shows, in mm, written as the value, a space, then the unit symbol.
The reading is 26.5 mm
